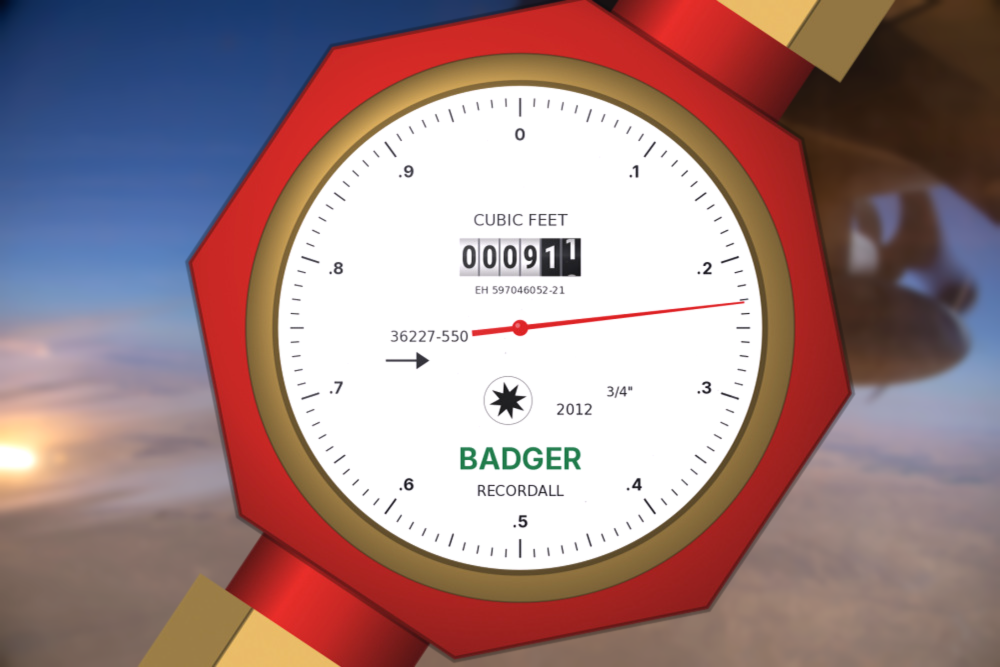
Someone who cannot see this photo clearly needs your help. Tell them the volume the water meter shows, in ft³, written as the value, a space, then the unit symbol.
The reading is 911.23 ft³
